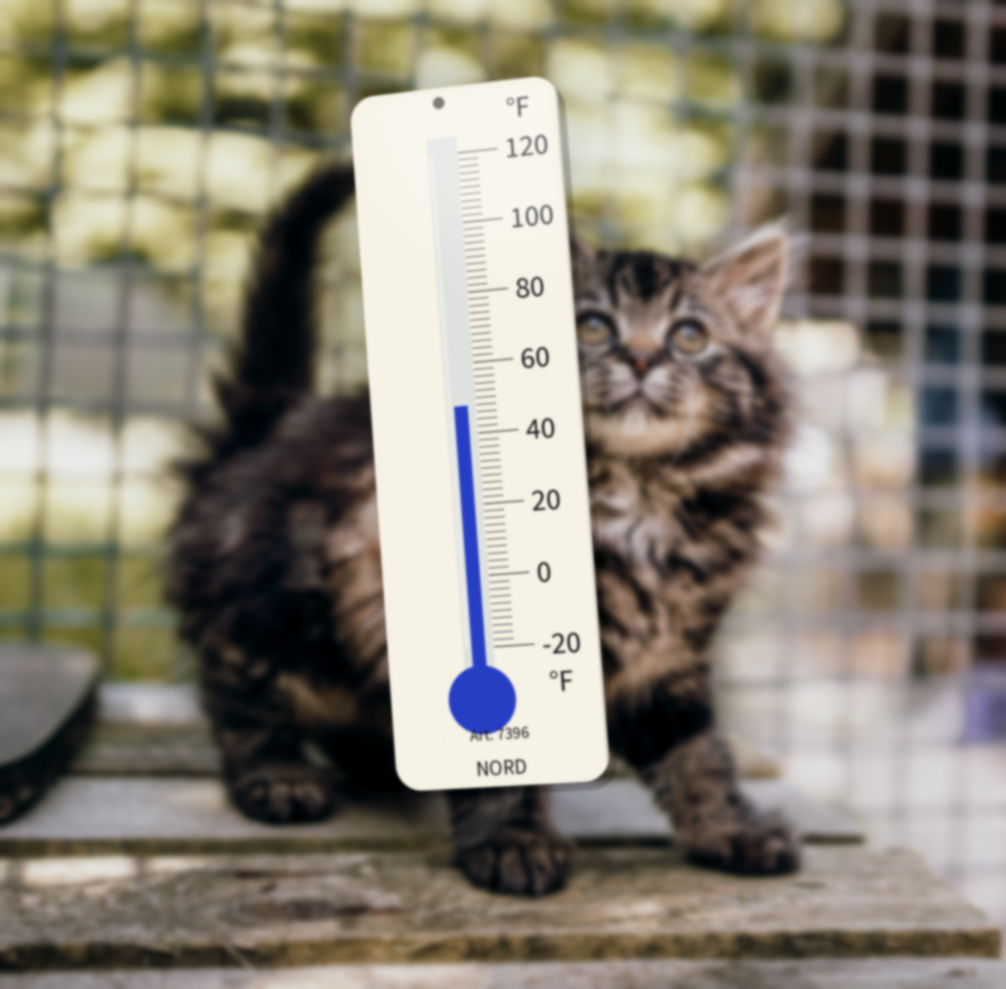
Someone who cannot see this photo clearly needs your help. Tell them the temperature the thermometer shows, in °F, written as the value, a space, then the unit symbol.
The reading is 48 °F
